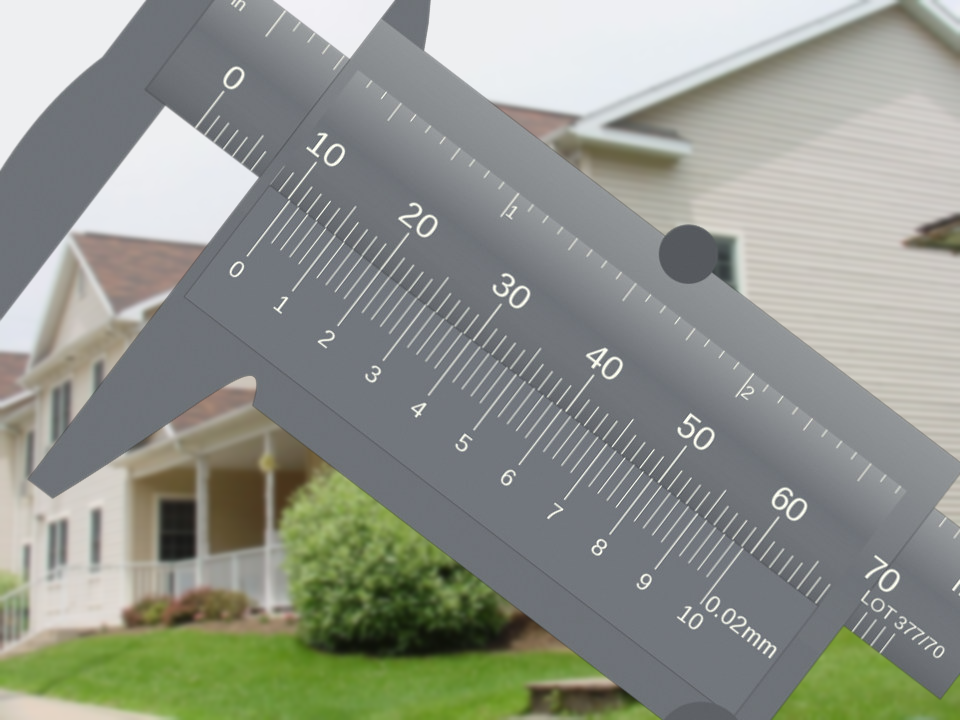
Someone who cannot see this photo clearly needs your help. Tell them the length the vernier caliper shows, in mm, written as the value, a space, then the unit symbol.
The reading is 10.2 mm
